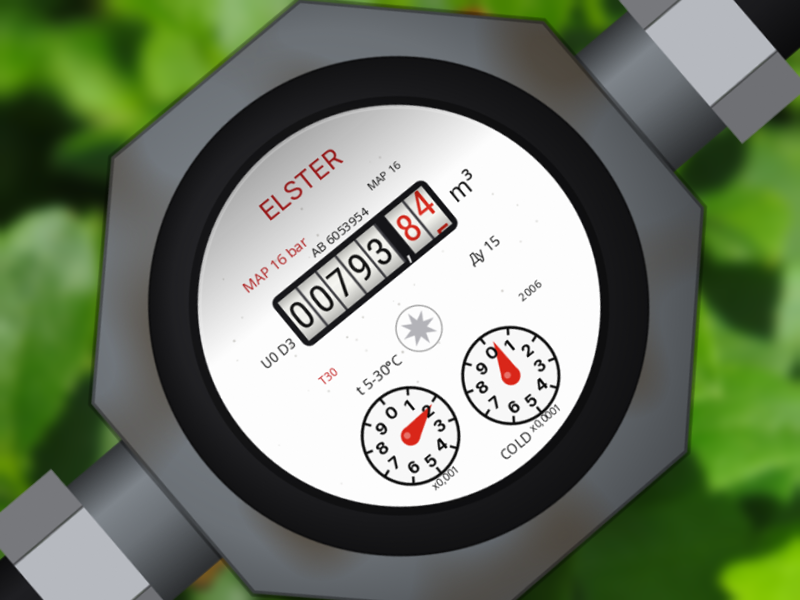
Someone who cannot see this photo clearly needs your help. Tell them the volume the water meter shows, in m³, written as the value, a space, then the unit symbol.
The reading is 793.8420 m³
